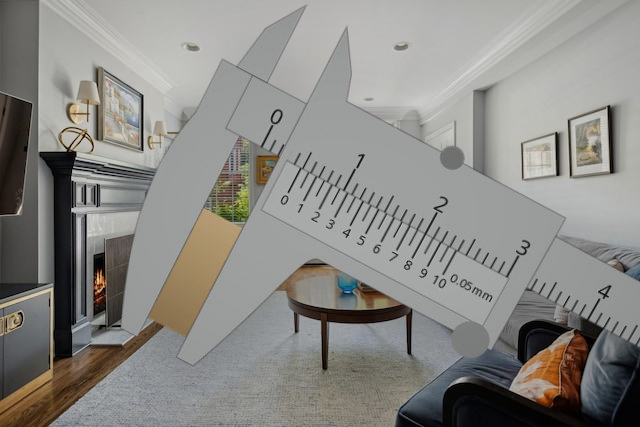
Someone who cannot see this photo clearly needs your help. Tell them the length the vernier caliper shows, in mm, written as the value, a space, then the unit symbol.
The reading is 4.8 mm
